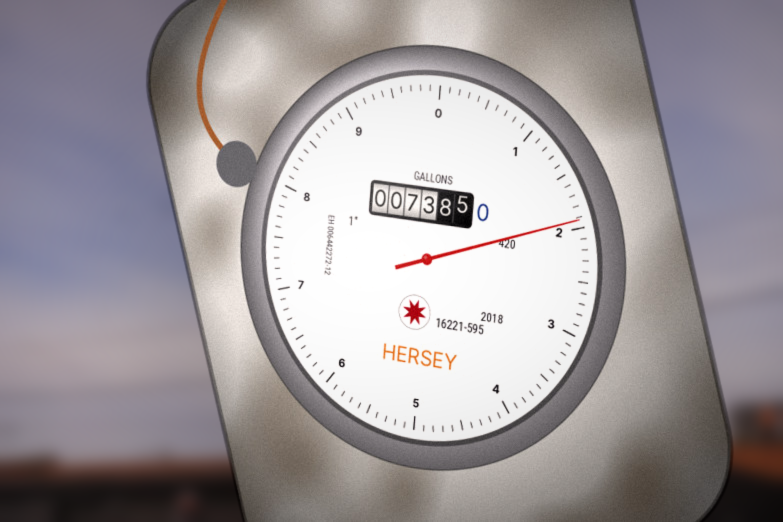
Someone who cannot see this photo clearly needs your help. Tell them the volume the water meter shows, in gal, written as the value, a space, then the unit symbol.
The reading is 73851.9 gal
